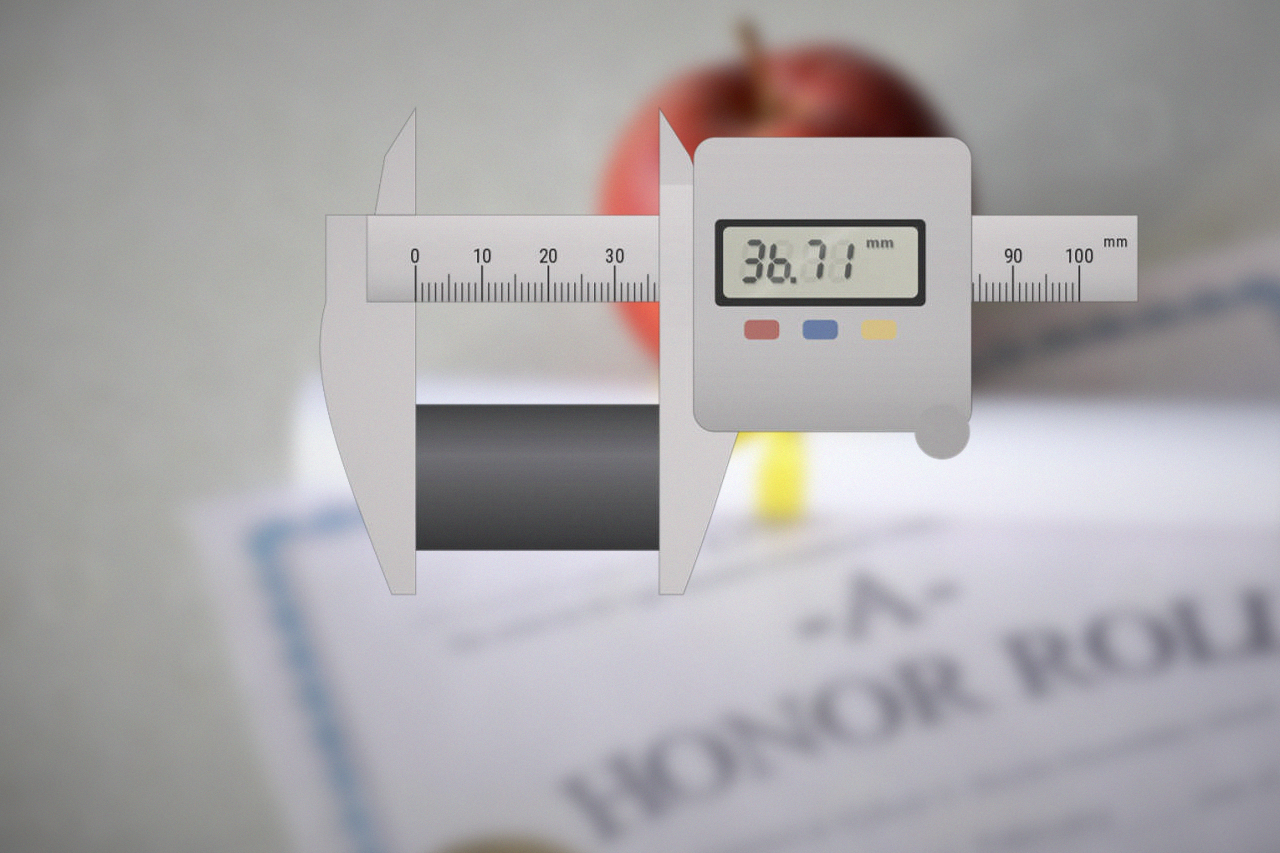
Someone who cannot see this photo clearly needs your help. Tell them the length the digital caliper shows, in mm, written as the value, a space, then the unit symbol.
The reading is 36.71 mm
